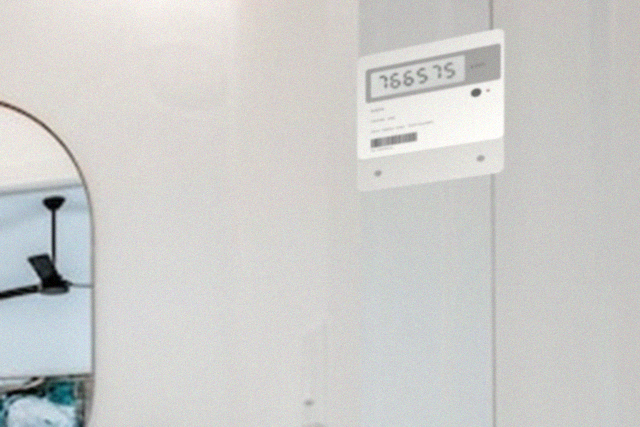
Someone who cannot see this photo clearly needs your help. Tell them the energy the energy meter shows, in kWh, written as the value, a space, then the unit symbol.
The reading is 766575 kWh
